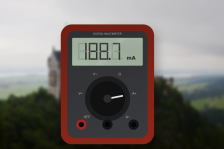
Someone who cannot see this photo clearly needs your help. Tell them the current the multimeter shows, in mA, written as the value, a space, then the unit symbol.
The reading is 188.7 mA
